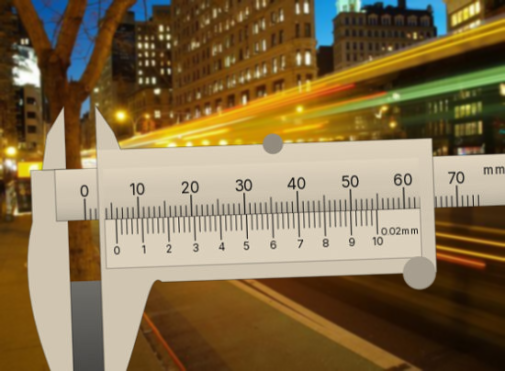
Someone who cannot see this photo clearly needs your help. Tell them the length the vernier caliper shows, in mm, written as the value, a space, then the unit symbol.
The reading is 5.8 mm
